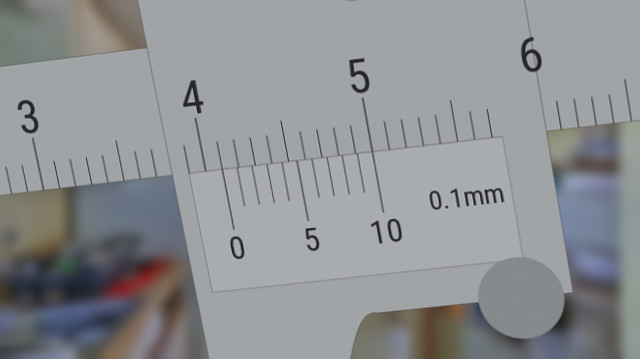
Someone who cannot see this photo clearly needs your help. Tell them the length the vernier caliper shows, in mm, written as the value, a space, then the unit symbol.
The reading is 41.0 mm
